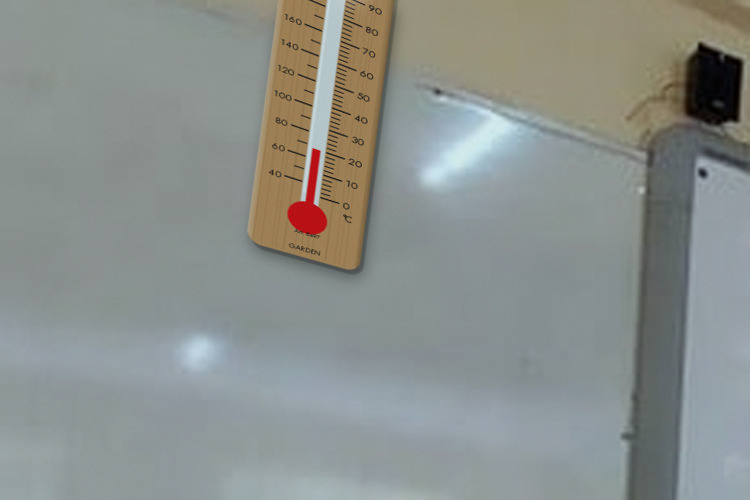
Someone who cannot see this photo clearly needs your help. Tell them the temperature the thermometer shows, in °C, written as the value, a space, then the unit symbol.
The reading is 20 °C
